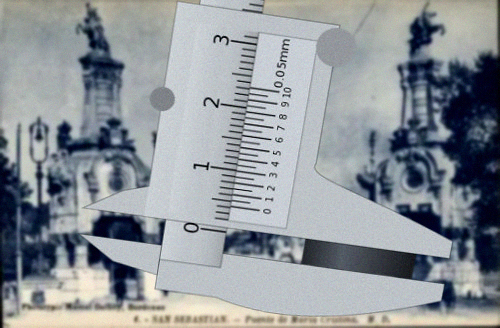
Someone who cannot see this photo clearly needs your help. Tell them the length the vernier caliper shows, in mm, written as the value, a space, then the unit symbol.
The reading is 4.2 mm
